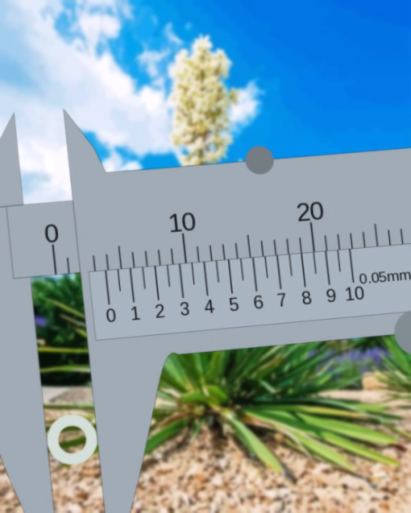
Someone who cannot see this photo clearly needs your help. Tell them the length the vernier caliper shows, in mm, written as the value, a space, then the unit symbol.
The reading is 3.8 mm
